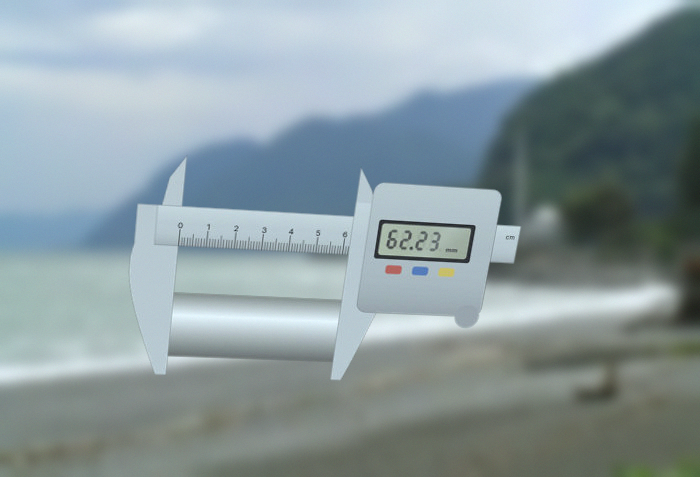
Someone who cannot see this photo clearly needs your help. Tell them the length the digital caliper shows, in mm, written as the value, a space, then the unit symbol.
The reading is 62.23 mm
